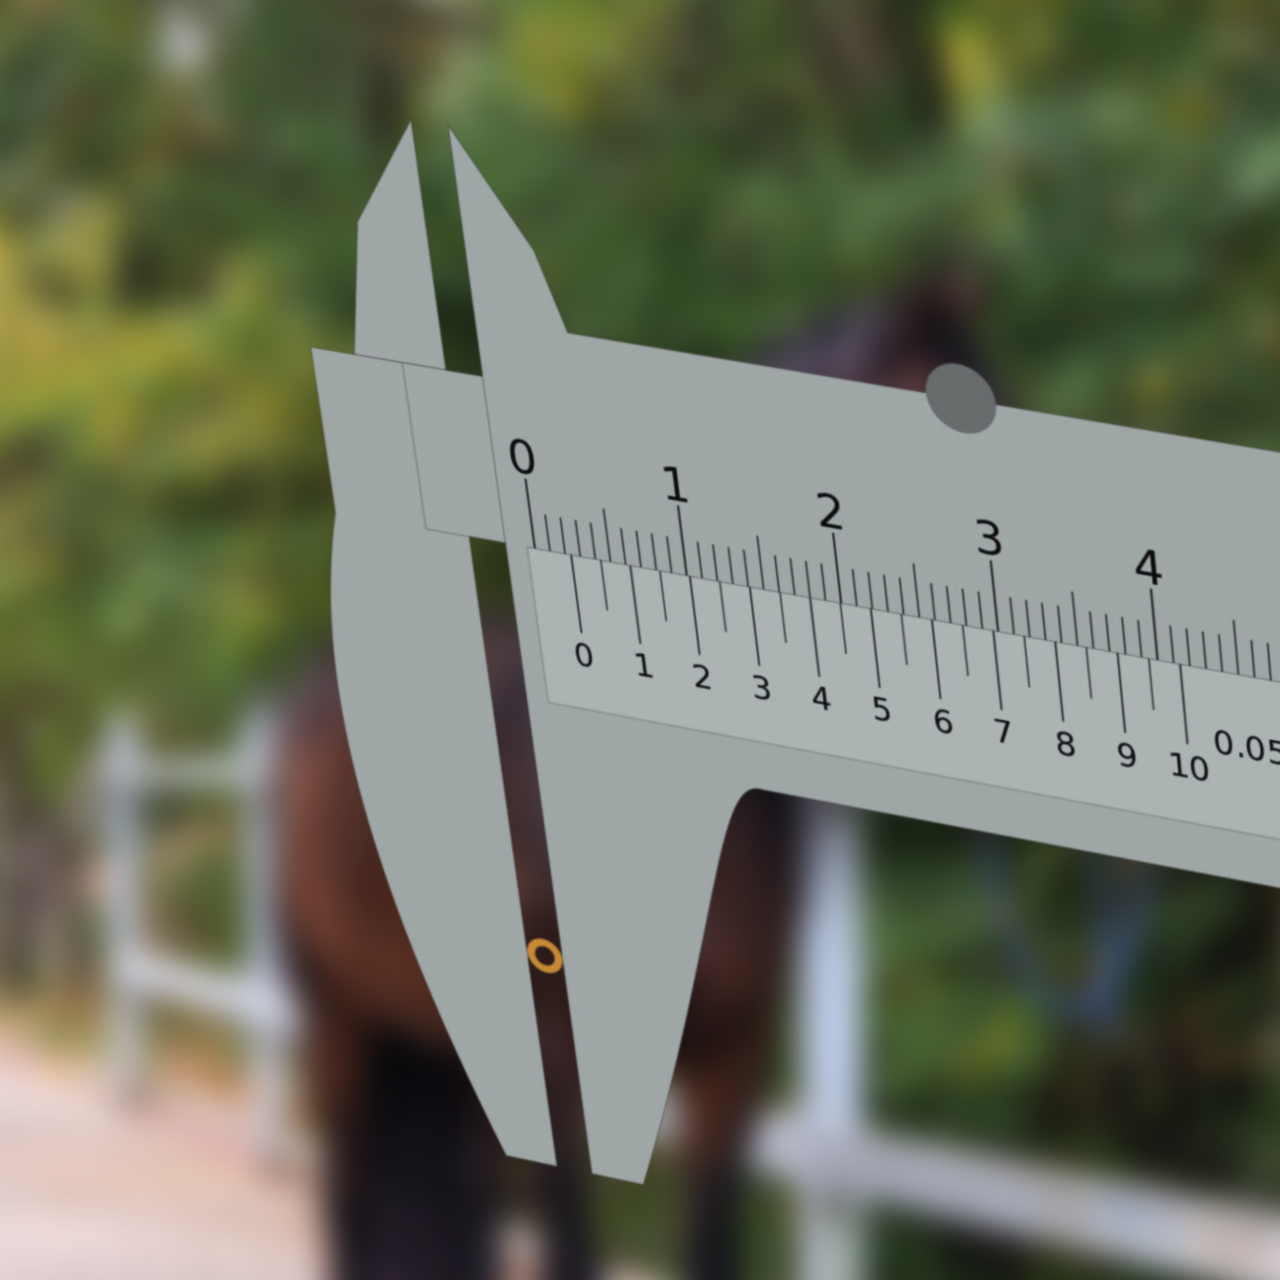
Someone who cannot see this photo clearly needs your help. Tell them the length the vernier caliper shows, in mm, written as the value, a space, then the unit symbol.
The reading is 2.4 mm
